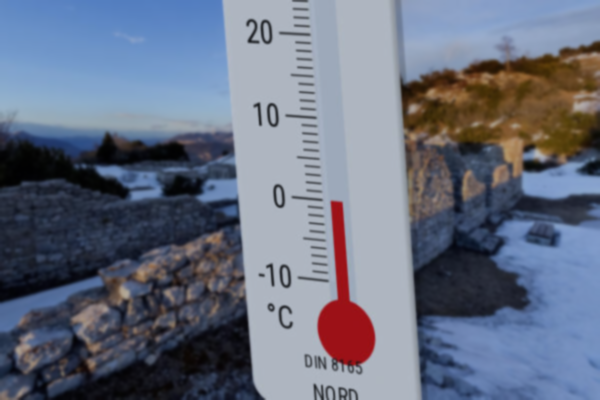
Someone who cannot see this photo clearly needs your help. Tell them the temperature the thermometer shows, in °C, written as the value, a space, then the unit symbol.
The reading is 0 °C
